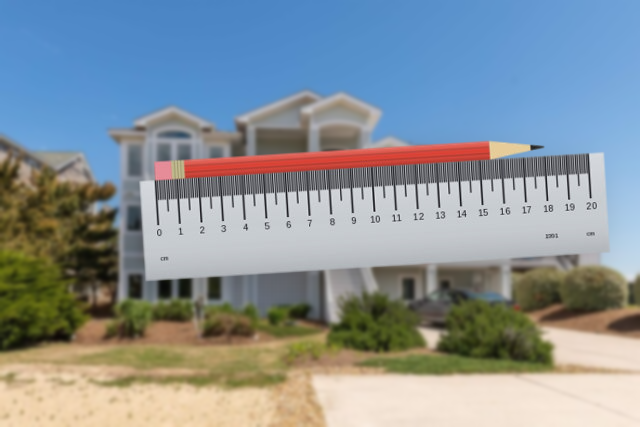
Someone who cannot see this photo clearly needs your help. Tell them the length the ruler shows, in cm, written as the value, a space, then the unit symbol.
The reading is 18 cm
